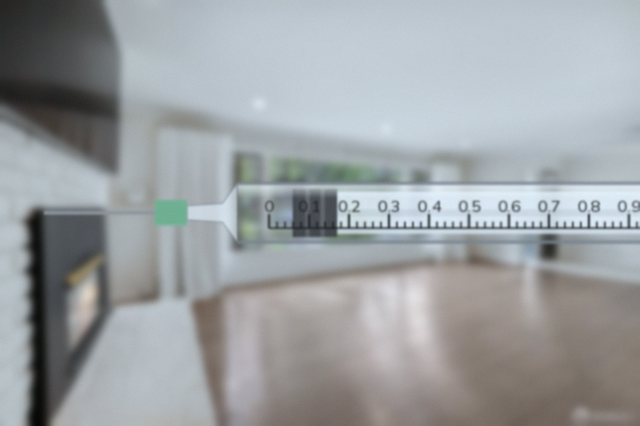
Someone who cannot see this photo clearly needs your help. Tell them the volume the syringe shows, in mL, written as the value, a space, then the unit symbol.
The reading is 0.06 mL
